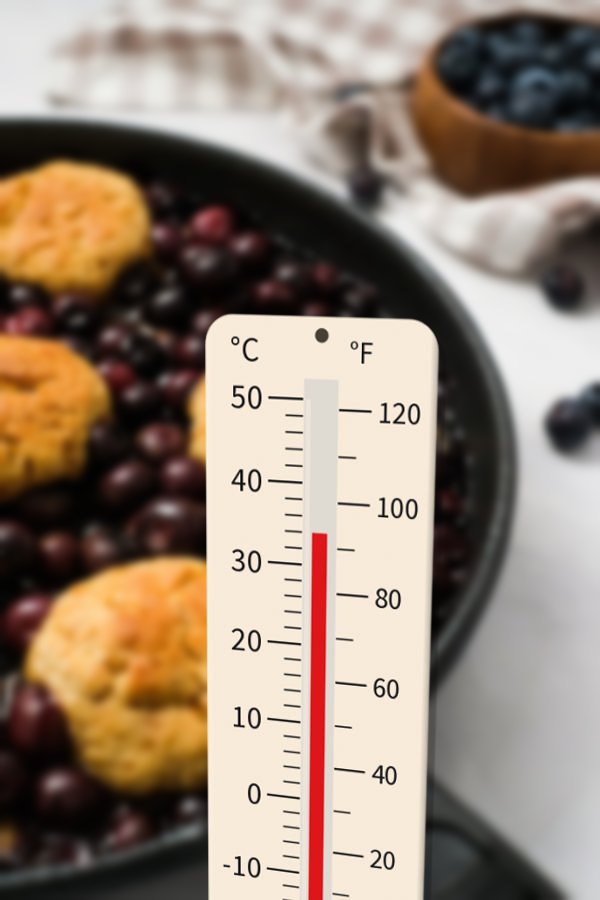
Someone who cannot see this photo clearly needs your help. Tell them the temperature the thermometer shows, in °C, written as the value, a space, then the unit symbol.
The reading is 34 °C
